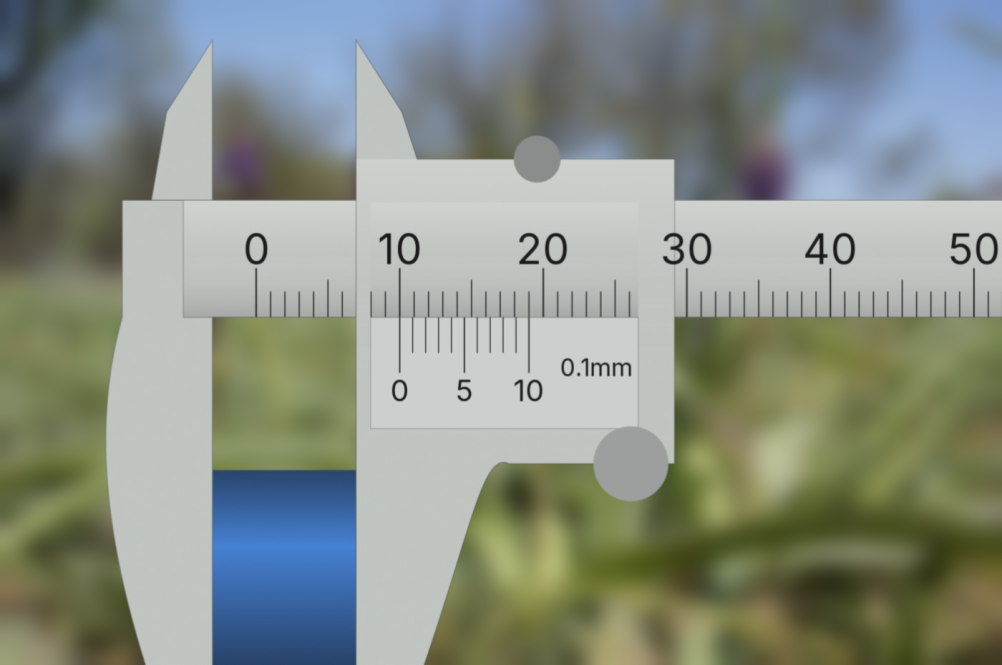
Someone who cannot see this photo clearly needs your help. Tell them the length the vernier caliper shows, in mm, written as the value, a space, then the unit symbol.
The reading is 10.0 mm
